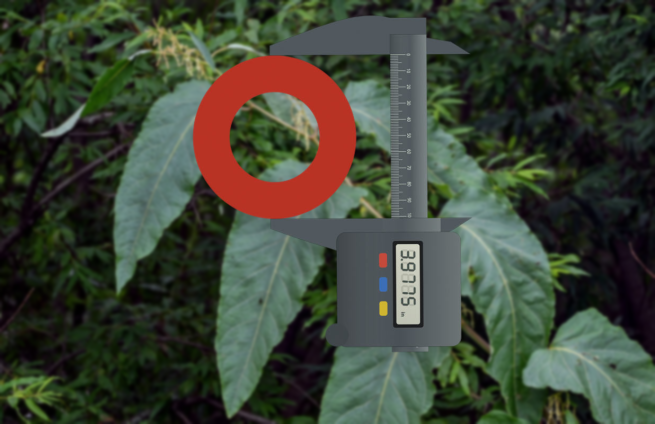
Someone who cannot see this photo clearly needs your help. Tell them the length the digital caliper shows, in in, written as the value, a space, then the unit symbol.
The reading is 3.9775 in
